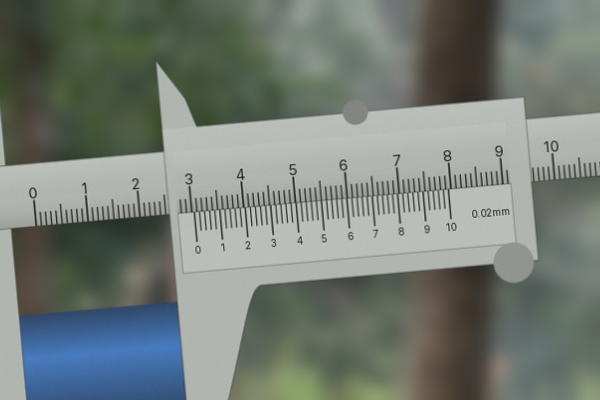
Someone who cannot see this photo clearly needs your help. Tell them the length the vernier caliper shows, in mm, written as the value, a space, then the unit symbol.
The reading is 30.5 mm
